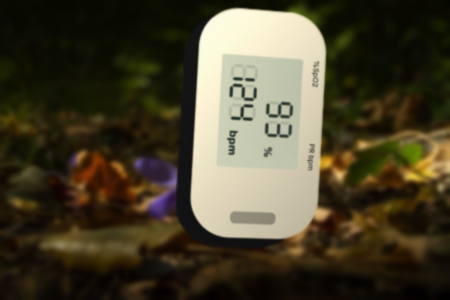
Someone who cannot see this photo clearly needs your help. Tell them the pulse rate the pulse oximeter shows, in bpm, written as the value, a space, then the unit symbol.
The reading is 124 bpm
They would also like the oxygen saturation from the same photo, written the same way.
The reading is 93 %
